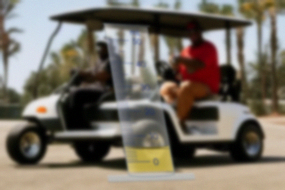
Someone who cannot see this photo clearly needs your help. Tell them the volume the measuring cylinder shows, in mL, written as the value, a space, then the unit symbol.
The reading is 5 mL
